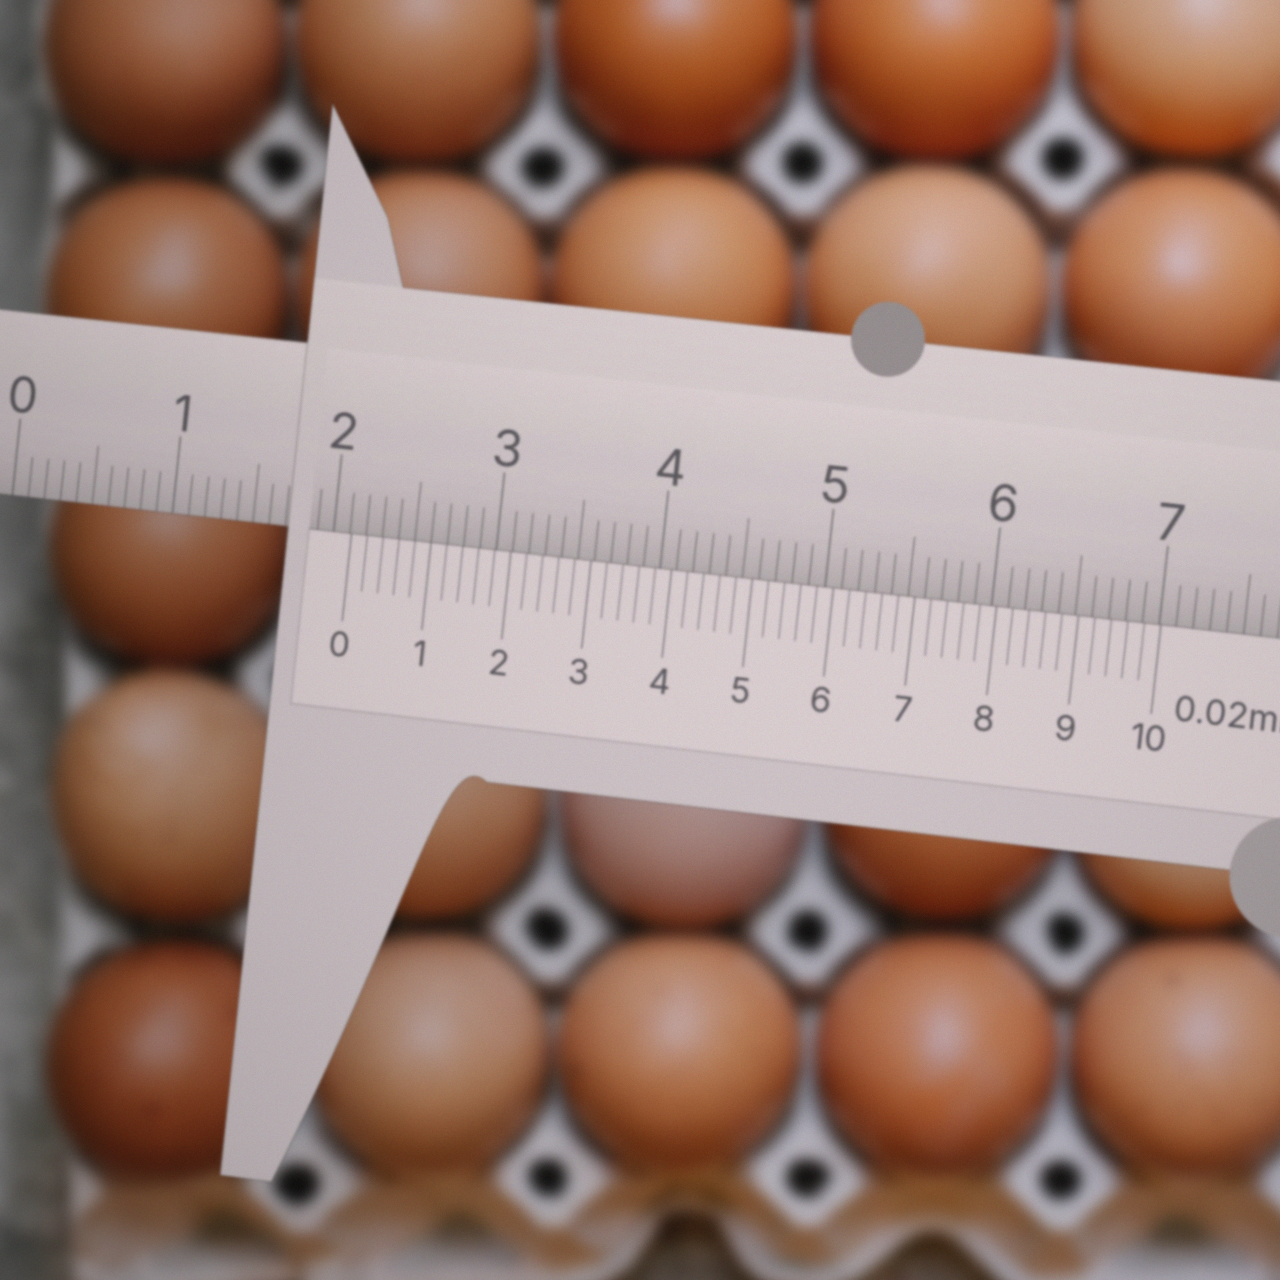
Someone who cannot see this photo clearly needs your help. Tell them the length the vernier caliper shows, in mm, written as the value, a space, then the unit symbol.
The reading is 21.1 mm
